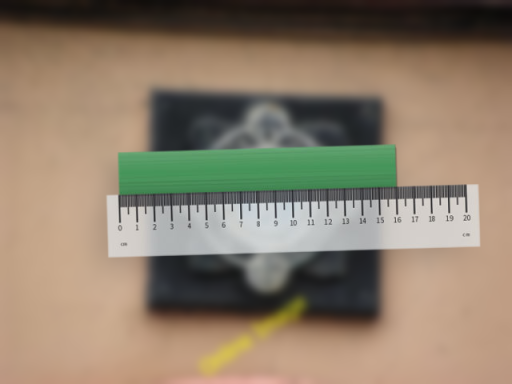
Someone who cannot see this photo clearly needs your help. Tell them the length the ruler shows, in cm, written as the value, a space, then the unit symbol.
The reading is 16 cm
